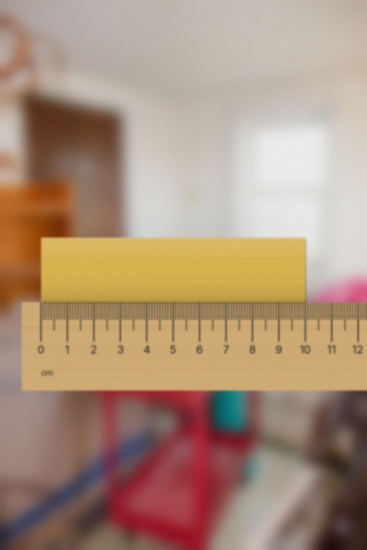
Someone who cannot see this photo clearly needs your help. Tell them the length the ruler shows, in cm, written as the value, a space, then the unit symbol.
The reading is 10 cm
